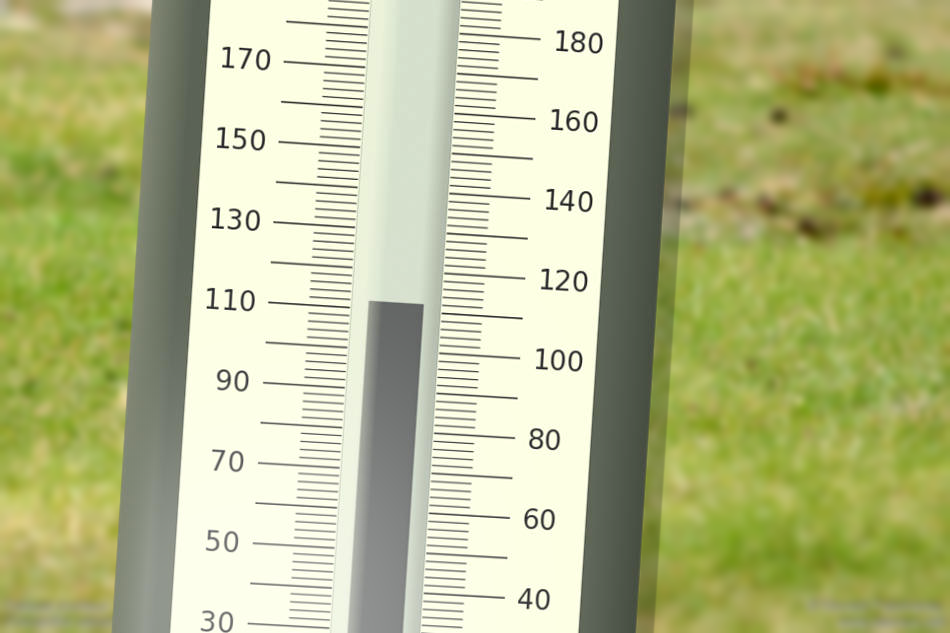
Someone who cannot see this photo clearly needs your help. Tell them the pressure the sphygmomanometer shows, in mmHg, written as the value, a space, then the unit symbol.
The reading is 112 mmHg
